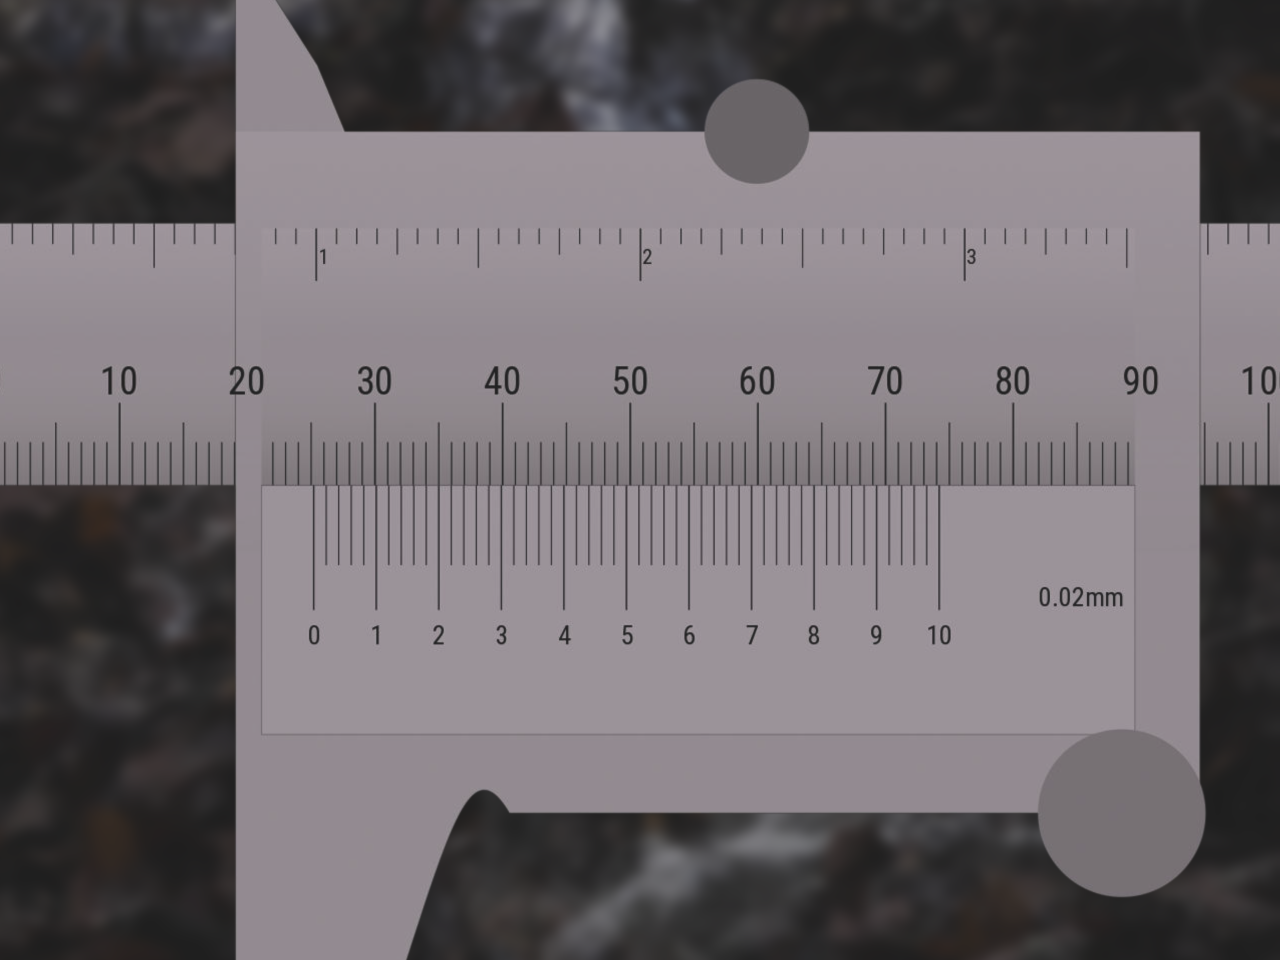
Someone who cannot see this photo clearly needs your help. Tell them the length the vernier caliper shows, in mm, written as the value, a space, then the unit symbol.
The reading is 25.2 mm
